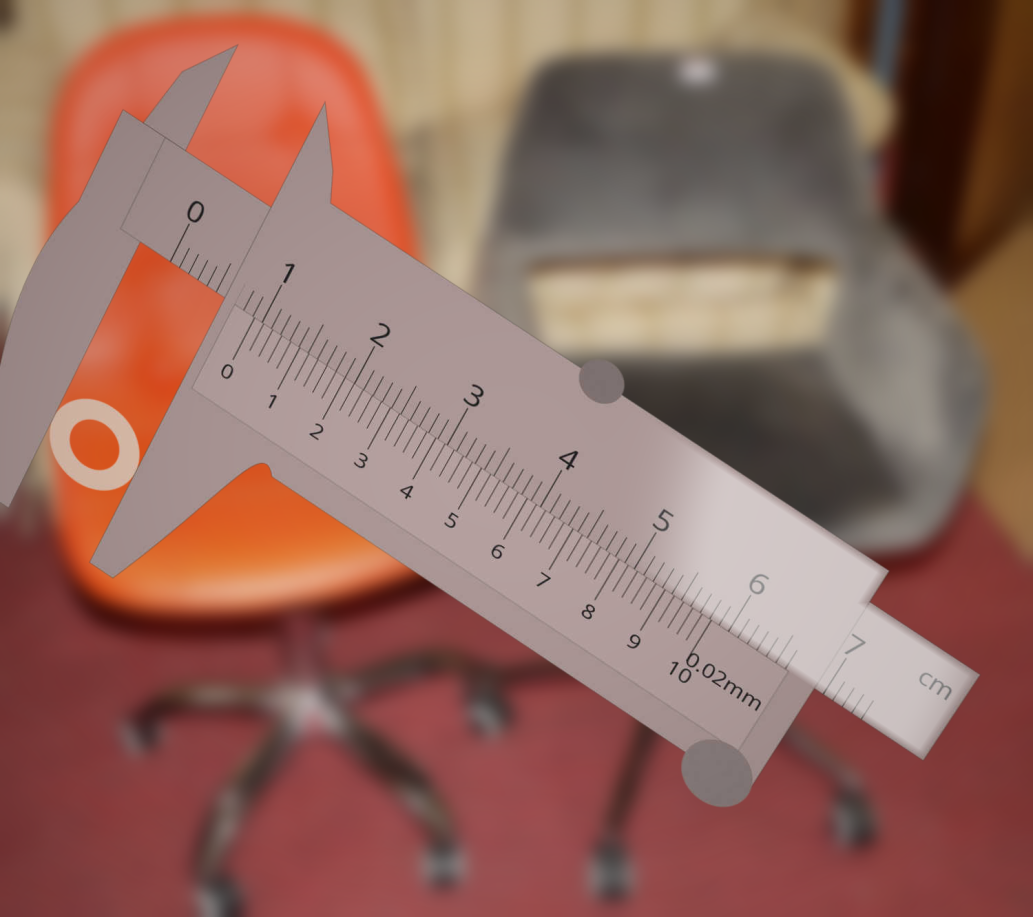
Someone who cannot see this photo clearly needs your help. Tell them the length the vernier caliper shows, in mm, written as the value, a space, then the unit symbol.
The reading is 9.2 mm
